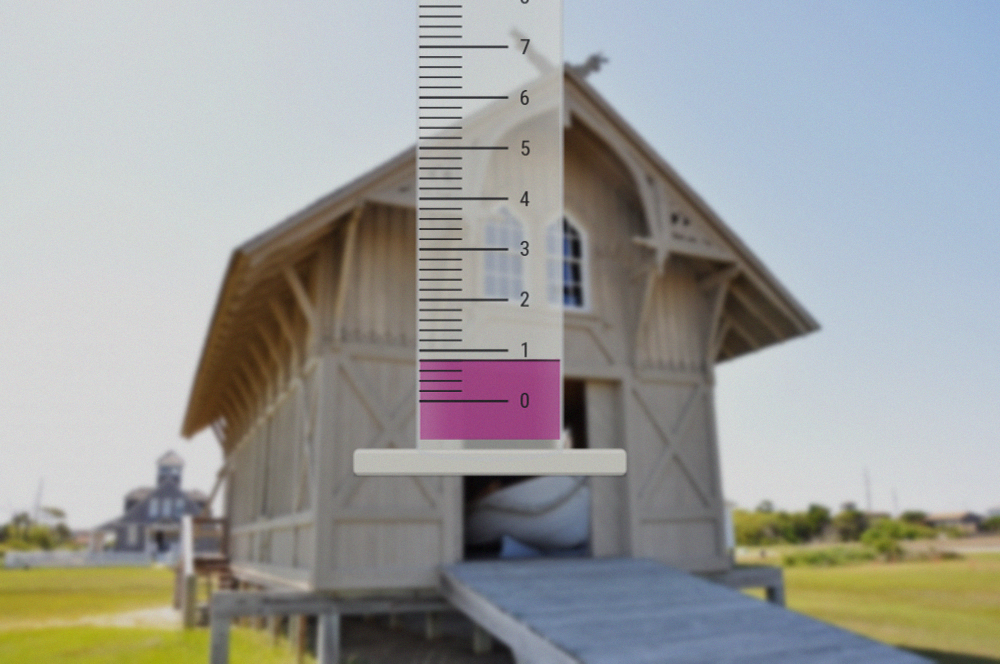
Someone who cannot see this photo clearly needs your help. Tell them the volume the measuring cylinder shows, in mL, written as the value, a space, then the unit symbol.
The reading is 0.8 mL
